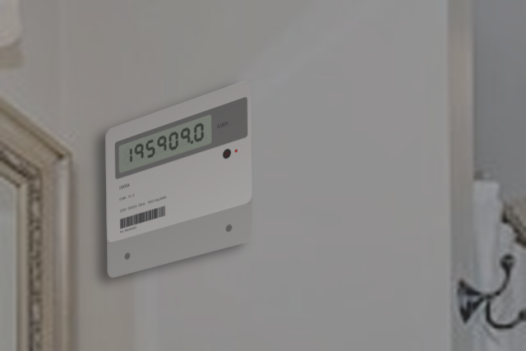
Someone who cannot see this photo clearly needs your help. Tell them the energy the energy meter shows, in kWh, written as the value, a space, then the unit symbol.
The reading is 195909.0 kWh
